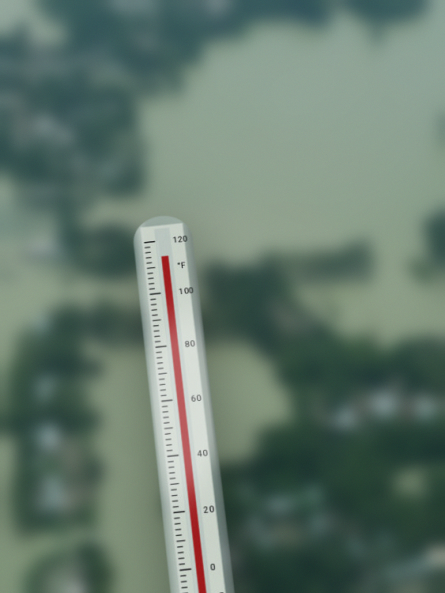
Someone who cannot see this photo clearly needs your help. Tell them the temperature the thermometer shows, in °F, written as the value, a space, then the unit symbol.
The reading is 114 °F
